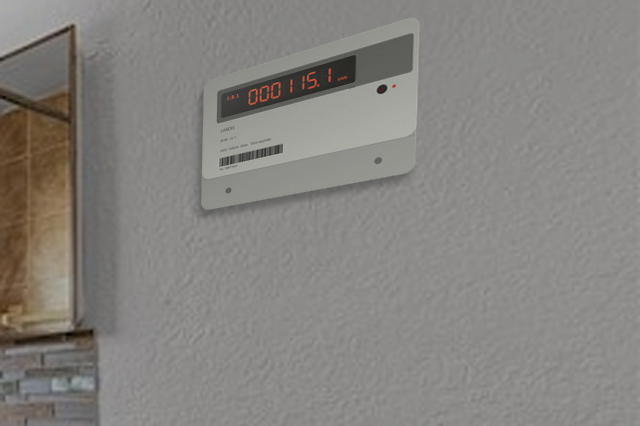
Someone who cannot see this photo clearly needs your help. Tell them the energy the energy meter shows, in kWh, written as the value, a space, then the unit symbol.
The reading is 115.1 kWh
